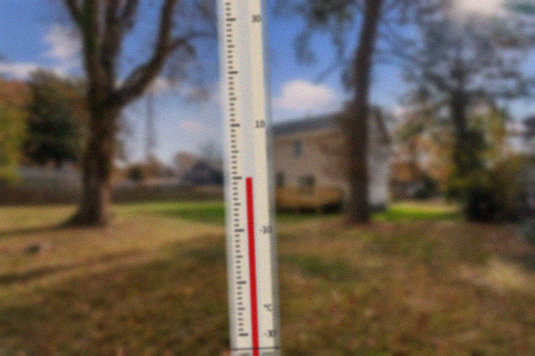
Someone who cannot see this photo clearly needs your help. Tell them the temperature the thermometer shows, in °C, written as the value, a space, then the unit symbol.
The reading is 0 °C
